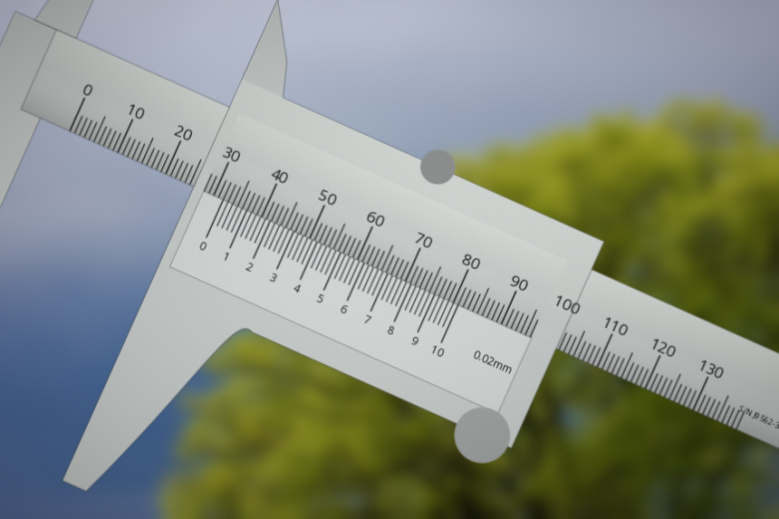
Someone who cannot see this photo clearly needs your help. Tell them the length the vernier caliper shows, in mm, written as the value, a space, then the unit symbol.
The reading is 32.0 mm
